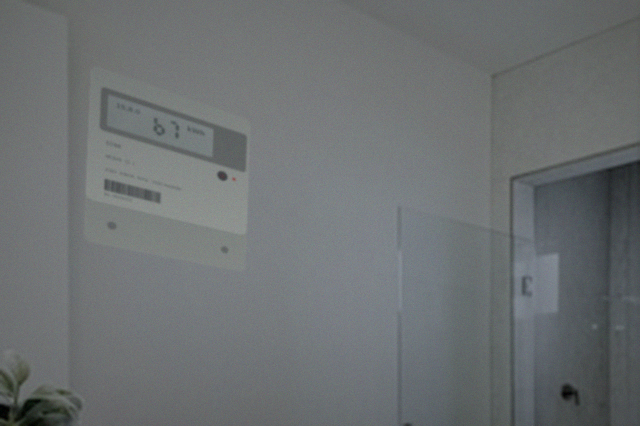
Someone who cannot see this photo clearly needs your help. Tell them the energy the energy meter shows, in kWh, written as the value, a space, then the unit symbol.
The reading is 67 kWh
